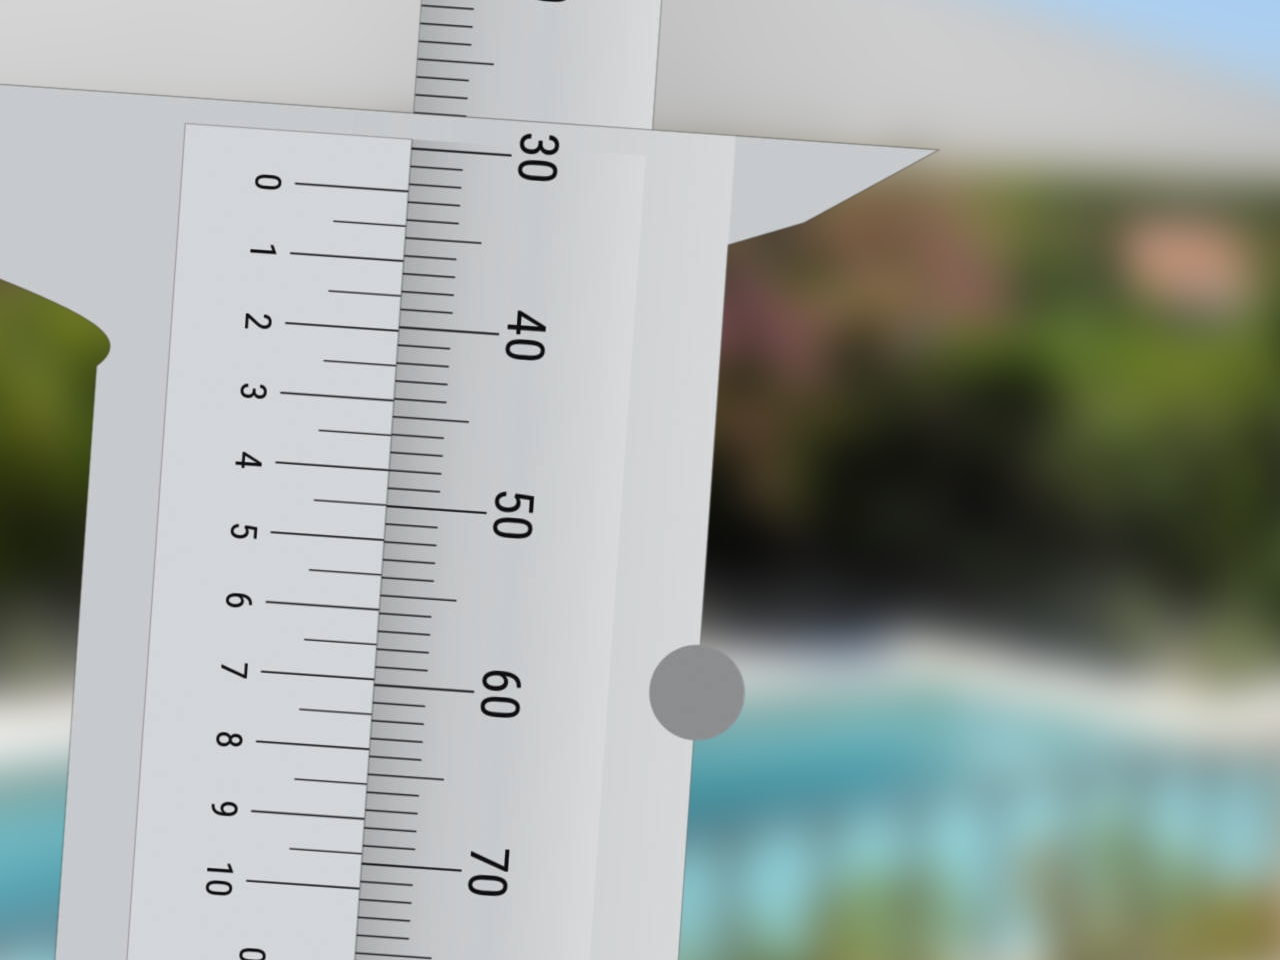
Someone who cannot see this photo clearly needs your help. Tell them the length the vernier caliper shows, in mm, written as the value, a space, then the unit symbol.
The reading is 32.4 mm
